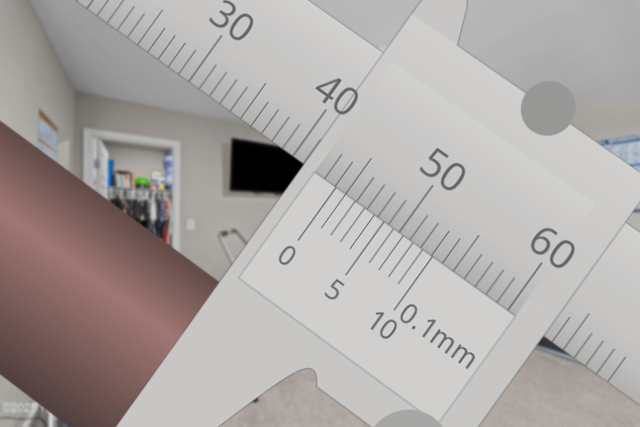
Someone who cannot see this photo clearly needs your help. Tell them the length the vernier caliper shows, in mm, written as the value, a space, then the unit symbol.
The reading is 44.1 mm
